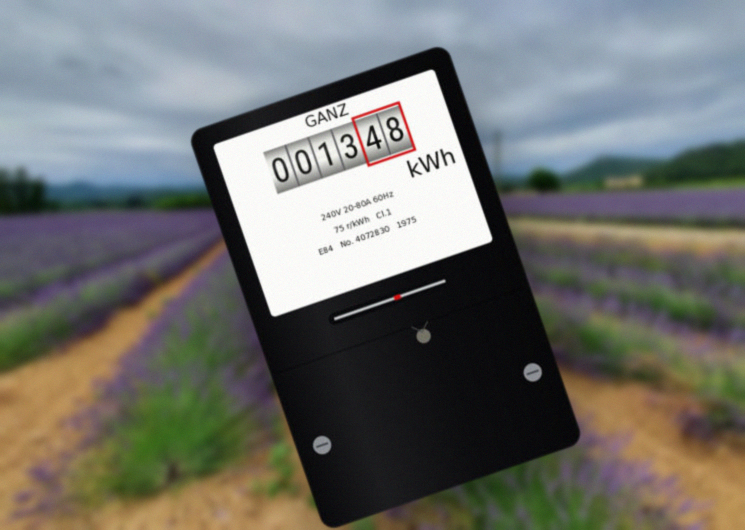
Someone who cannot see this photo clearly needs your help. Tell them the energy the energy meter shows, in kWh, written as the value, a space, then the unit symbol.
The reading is 13.48 kWh
